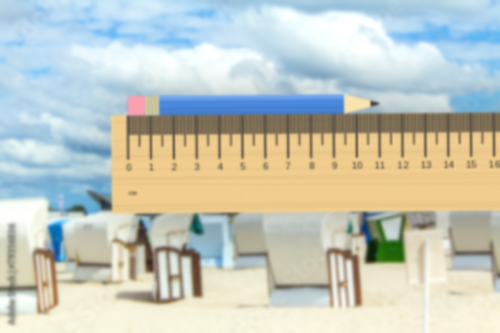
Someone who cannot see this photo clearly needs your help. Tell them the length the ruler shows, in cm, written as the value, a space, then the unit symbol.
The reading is 11 cm
